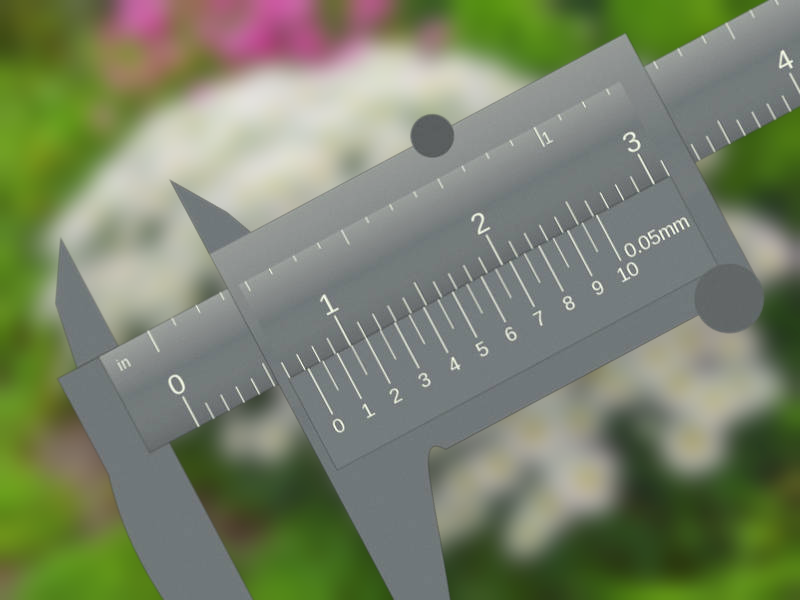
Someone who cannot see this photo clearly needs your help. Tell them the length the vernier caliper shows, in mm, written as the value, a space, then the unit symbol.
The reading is 7.2 mm
